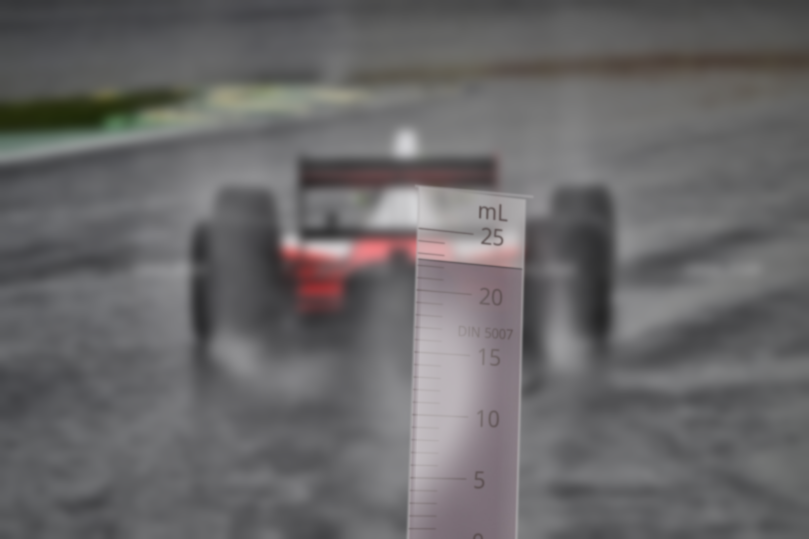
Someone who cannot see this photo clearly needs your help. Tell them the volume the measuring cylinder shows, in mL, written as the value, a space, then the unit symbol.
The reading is 22.5 mL
